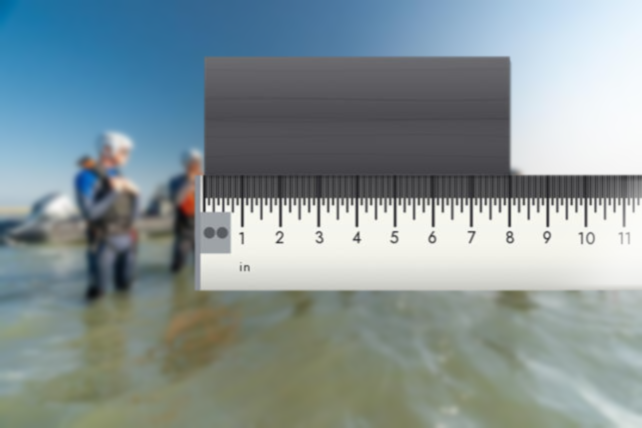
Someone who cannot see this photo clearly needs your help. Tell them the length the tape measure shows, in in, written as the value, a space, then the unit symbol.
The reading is 8 in
